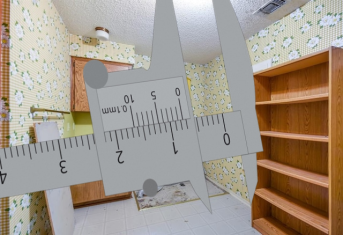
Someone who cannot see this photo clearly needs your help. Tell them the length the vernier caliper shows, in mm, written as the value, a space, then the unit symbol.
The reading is 7.6 mm
